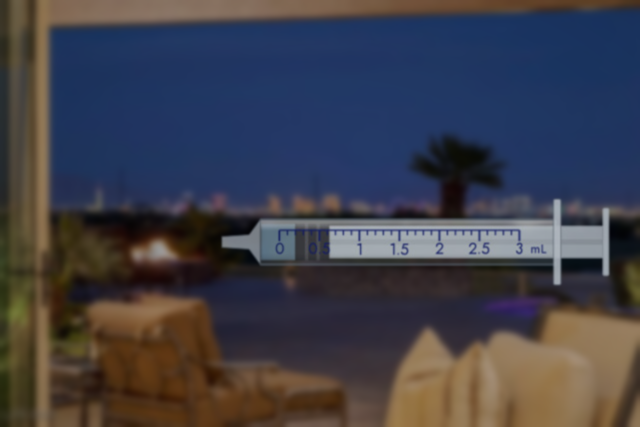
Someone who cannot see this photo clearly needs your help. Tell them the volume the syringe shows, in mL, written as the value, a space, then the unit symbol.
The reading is 0.2 mL
